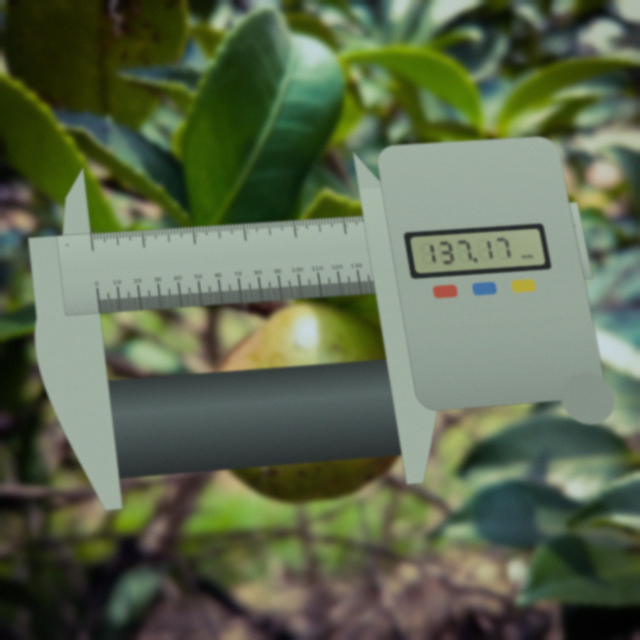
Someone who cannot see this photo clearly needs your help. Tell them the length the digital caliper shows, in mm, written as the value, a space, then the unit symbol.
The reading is 137.17 mm
